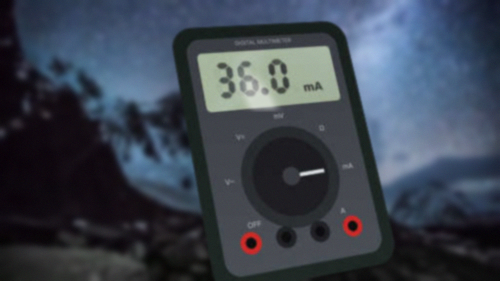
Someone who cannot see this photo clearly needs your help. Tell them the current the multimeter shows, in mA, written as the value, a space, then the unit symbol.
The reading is 36.0 mA
